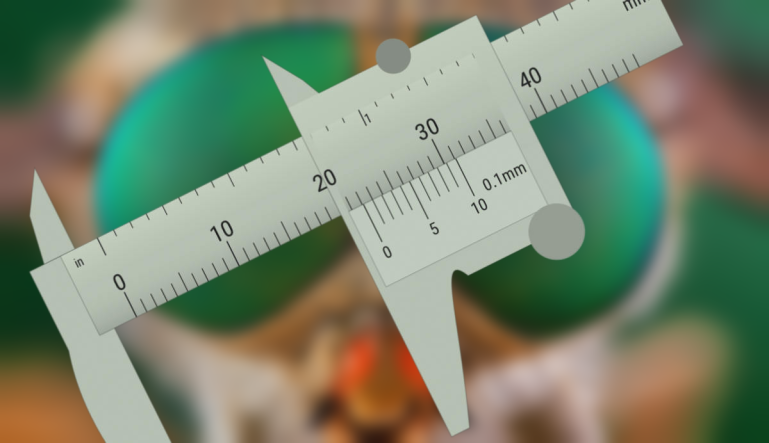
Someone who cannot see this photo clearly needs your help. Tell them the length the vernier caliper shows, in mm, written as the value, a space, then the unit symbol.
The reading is 22.1 mm
